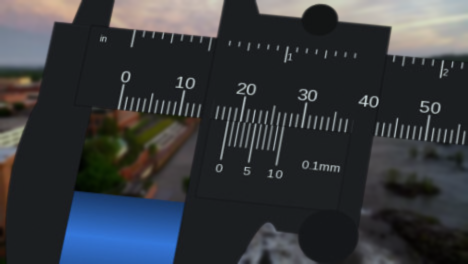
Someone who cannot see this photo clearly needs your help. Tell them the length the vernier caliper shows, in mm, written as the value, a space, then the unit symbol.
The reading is 18.0 mm
